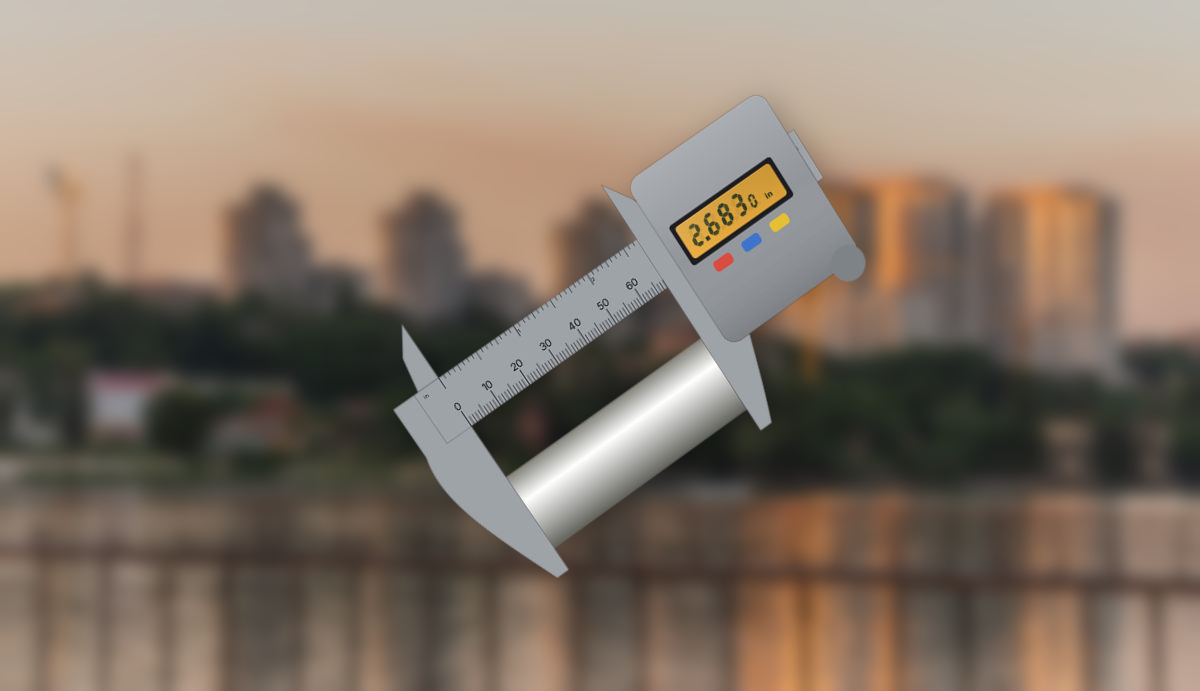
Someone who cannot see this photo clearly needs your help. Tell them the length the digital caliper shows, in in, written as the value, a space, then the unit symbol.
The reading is 2.6830 in
